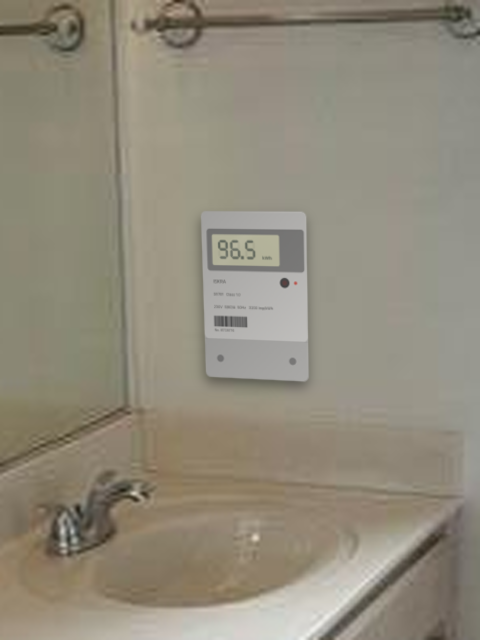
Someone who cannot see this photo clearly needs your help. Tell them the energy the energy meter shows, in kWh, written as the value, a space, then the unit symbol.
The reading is 96.5 kWh
